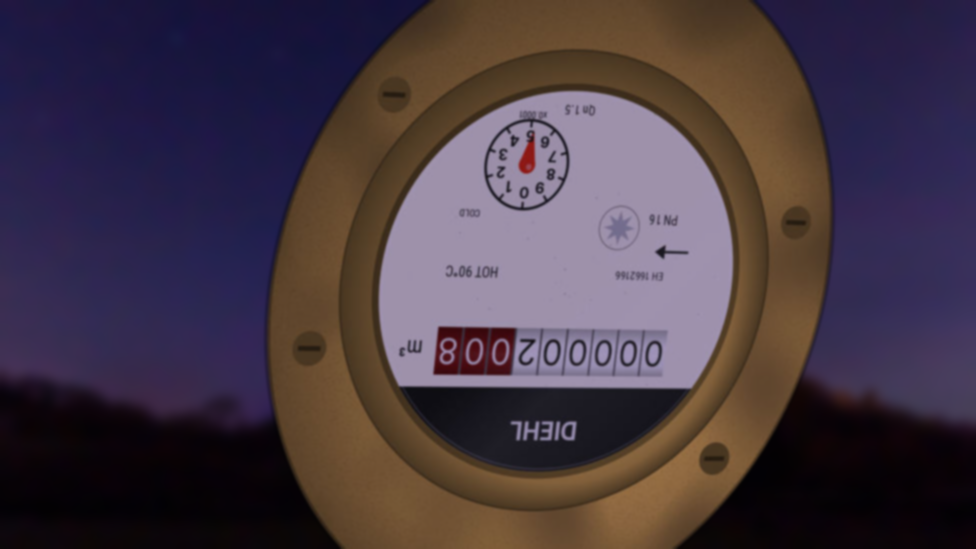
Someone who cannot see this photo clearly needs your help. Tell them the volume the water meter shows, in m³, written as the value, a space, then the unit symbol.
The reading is 2.0085 m³
